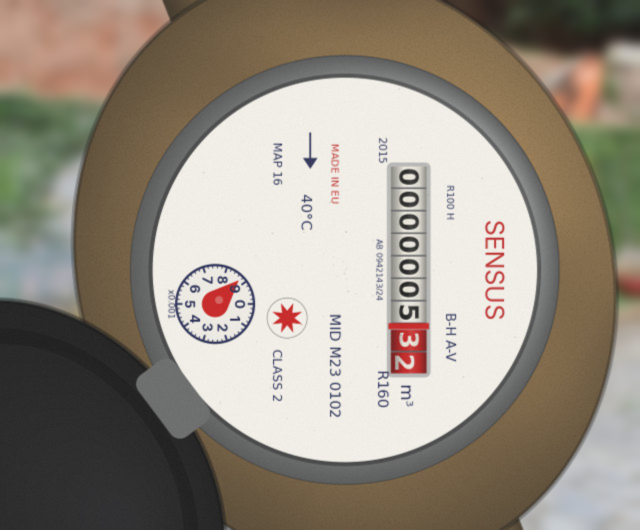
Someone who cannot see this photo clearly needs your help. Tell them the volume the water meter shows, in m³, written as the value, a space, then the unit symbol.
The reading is 5.318 m³
